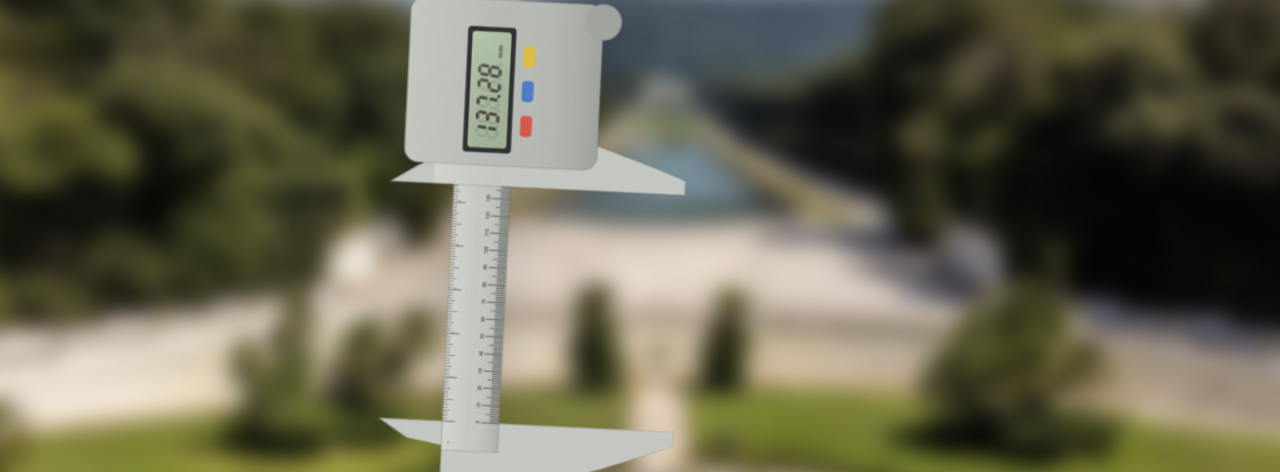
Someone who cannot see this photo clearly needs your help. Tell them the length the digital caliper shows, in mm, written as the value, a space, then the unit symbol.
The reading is 137.28 mm
